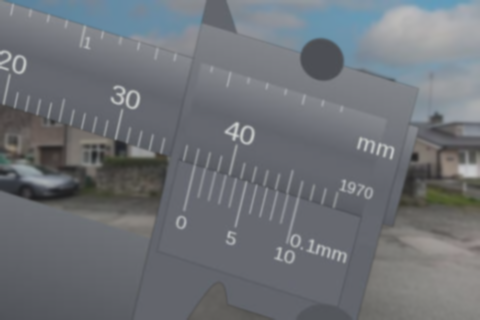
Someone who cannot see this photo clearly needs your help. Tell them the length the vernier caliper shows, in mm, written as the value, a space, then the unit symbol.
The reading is 37.0 mm
